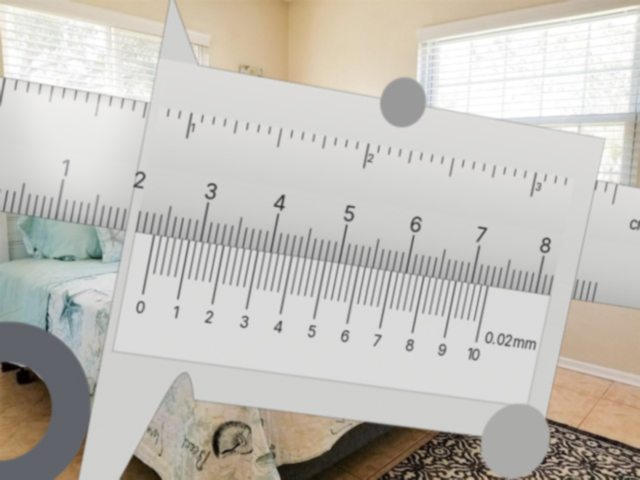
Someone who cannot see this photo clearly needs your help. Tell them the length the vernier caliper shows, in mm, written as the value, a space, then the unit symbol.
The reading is 23.5 mm
